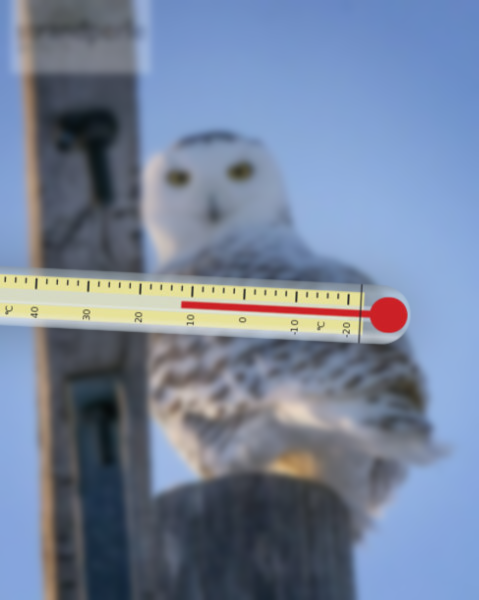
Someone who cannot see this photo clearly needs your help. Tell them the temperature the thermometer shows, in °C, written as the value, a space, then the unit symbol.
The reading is 12 °C
